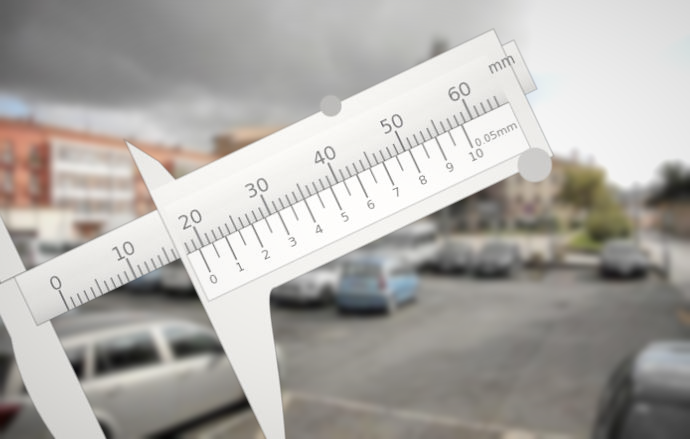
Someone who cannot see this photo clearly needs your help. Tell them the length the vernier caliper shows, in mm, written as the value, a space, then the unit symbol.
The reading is 19.4 mm
